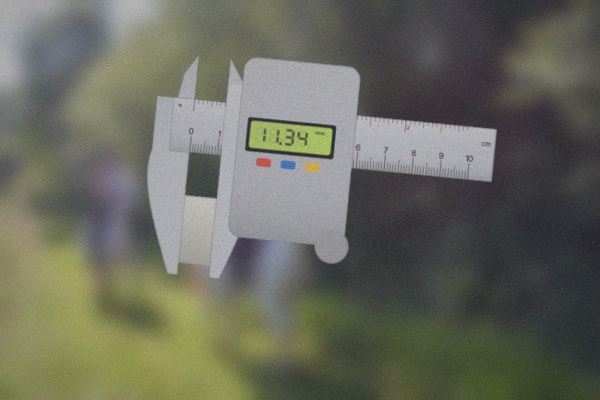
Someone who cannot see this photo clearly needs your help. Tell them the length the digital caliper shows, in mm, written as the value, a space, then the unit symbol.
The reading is 11.34 mm
